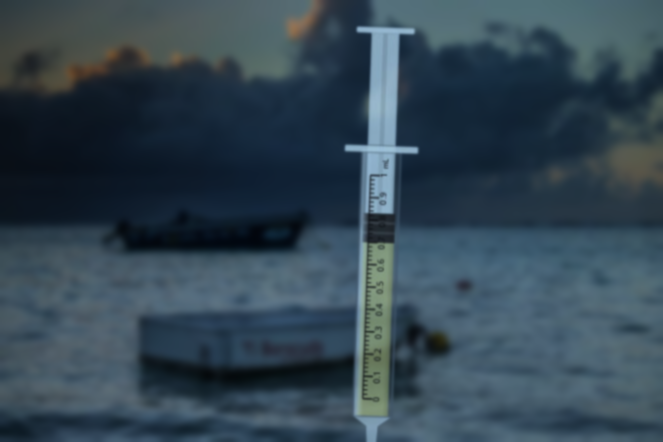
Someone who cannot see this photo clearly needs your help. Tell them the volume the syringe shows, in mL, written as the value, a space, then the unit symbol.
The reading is 0.7 mL
